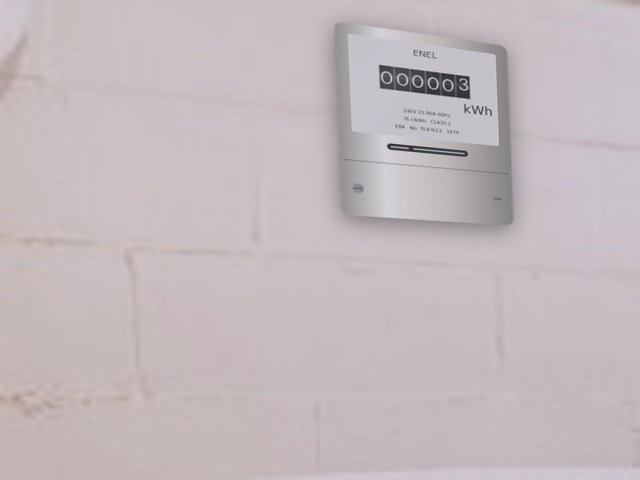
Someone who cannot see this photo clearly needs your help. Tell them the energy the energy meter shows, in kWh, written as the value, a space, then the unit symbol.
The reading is 3 kWh
